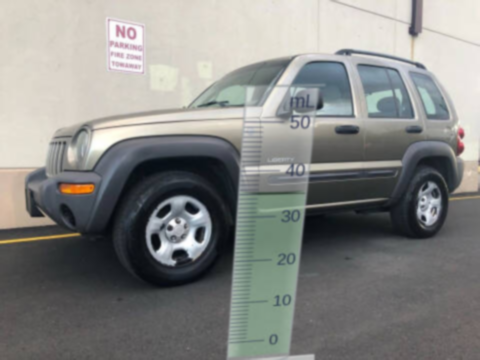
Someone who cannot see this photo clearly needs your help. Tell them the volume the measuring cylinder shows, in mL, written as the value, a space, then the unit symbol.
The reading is 35 mL
